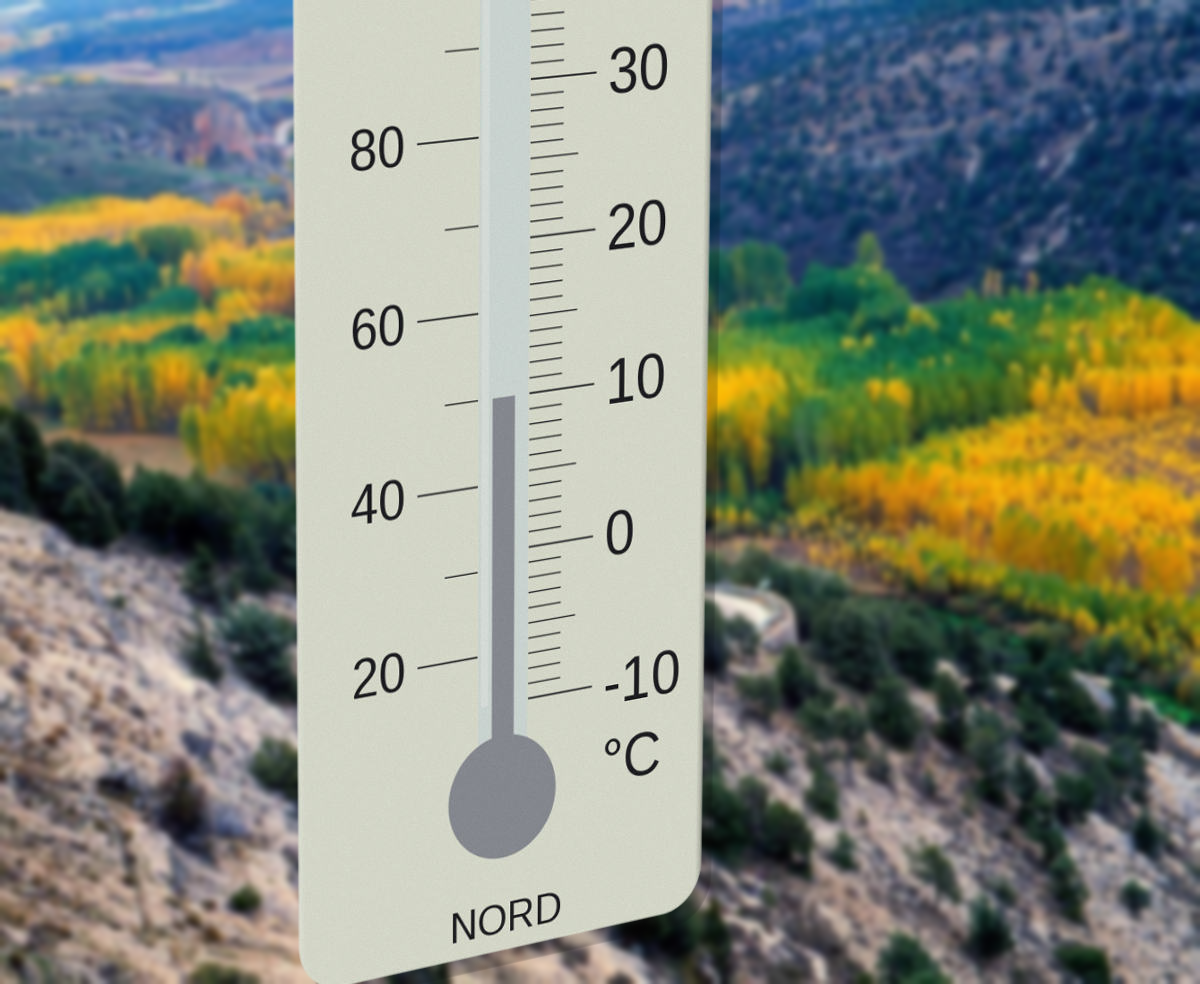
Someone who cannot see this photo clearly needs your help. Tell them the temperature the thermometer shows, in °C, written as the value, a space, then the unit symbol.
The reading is 10 °C
